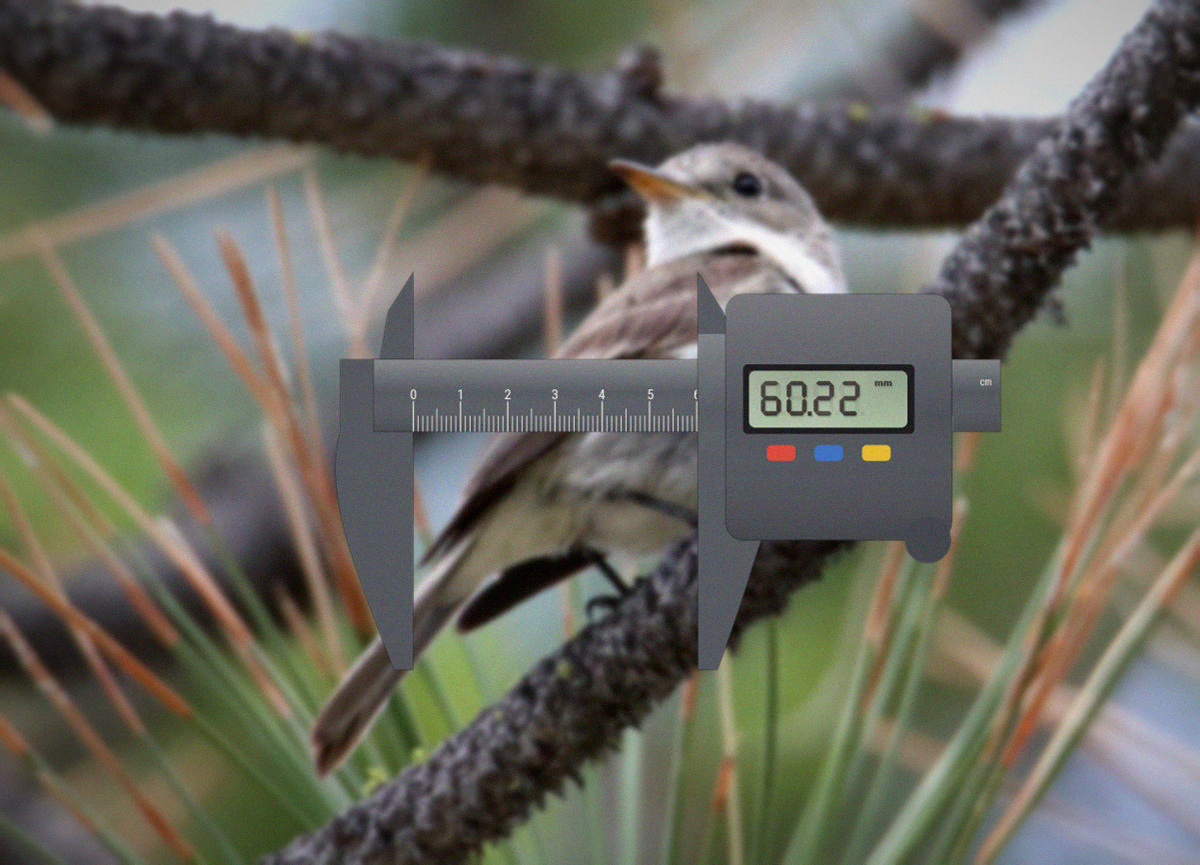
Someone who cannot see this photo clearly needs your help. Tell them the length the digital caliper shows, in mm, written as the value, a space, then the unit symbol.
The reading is 60.22 mm
